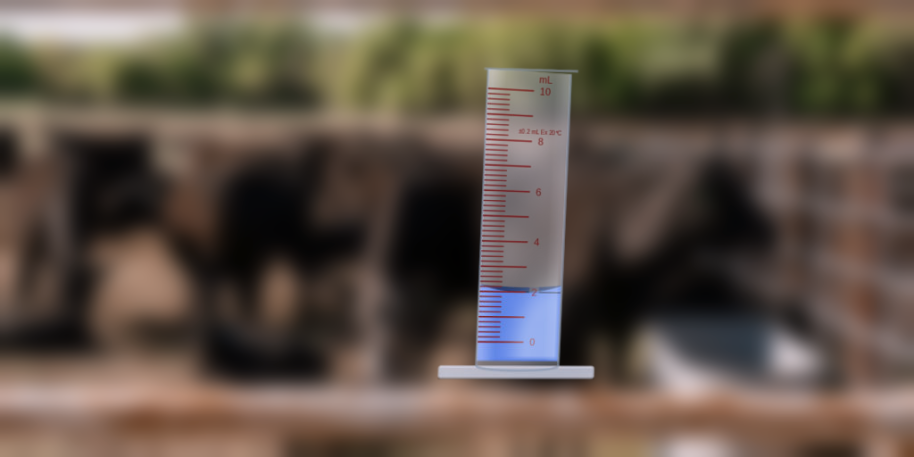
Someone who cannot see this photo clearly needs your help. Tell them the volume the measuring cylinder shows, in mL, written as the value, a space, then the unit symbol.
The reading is 2 mL
